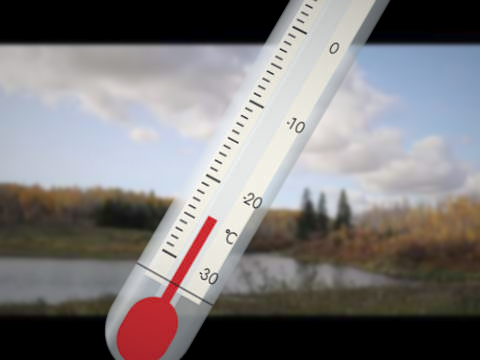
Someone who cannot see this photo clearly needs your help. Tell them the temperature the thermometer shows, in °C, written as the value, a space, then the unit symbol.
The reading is -24 °C
